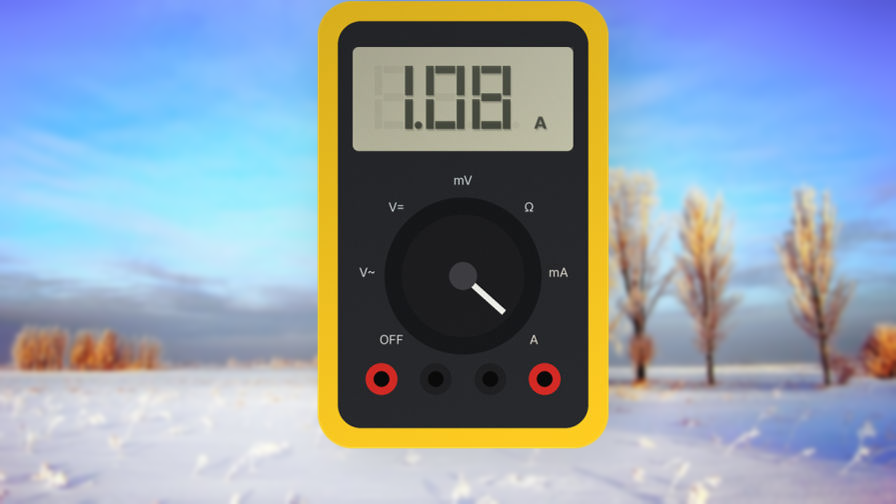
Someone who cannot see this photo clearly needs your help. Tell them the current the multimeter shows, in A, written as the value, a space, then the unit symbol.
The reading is 1.08 A
